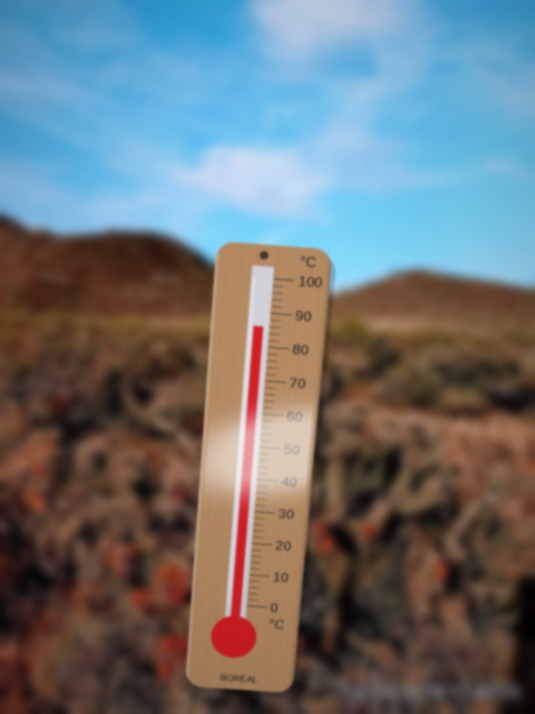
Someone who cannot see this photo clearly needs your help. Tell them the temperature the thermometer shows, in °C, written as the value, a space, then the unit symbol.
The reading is 86 °C
